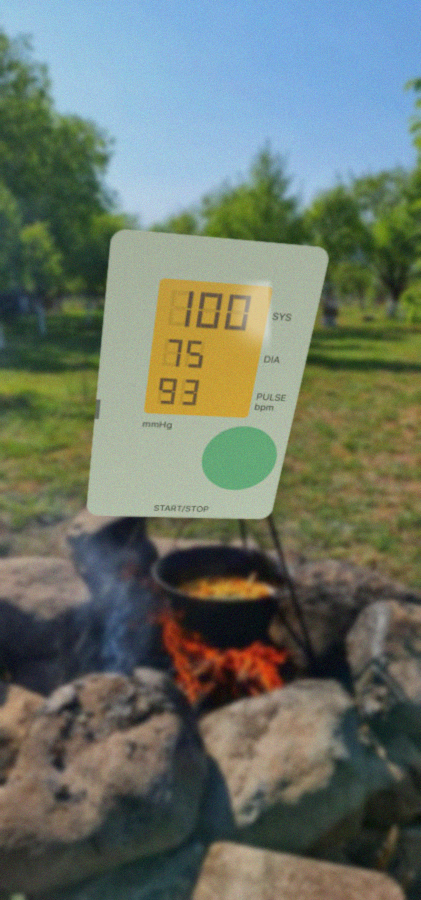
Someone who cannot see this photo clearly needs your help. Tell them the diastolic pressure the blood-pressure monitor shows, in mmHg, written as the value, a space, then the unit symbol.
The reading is 75 mmHg
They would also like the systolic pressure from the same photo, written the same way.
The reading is 100 mmHg
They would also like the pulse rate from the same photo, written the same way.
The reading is 93 bpm
